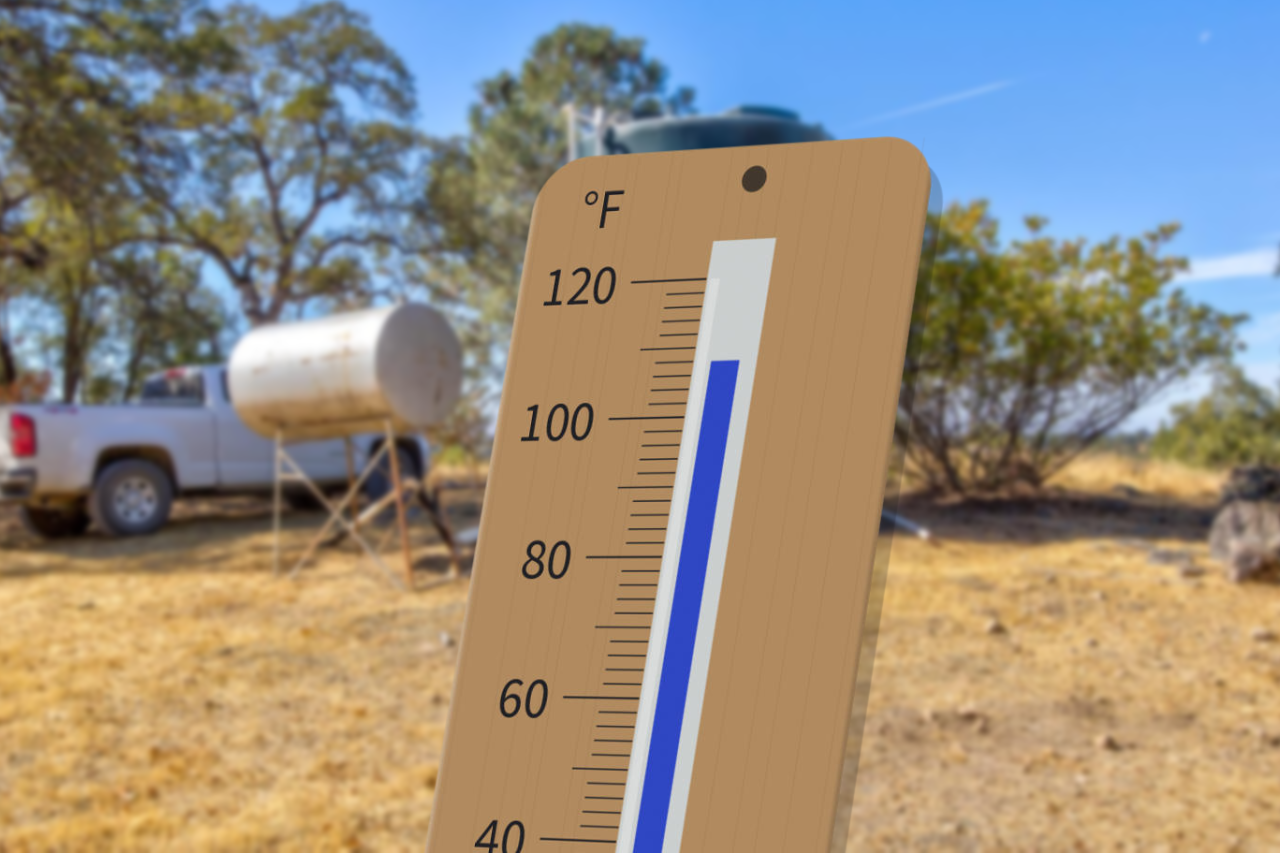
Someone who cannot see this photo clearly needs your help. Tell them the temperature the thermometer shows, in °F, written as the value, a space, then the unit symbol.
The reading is 108 °F
